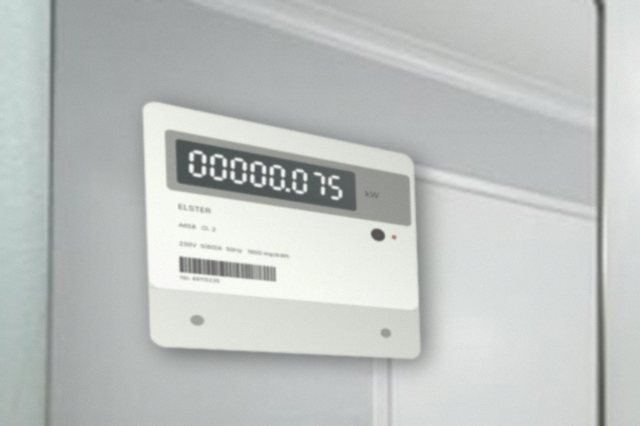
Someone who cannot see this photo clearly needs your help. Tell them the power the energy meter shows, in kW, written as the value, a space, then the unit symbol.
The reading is 0.075 kW
